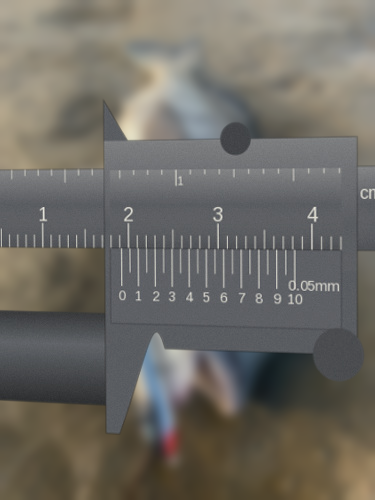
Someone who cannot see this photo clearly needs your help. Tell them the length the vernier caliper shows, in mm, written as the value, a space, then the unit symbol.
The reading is 19.2 mm
